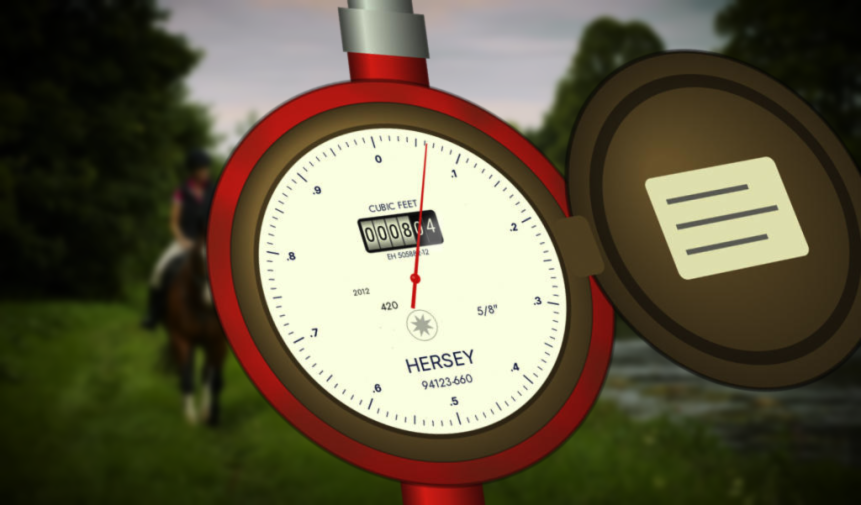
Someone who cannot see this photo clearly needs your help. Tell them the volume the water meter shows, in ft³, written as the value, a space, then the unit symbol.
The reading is 804.06 ft³
